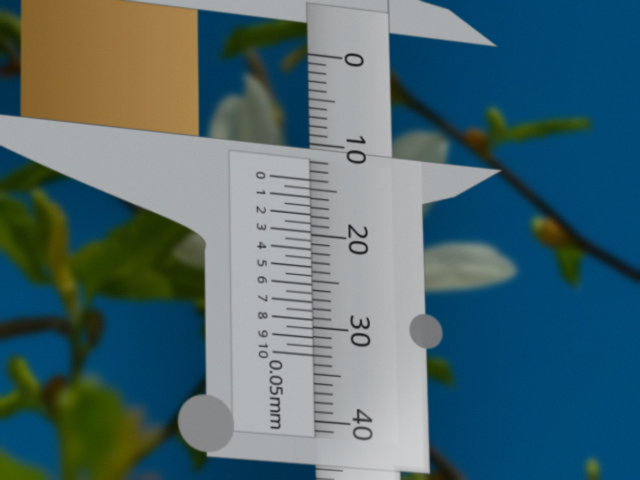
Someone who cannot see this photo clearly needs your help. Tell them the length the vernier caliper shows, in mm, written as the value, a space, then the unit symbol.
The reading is 14.0 mm
